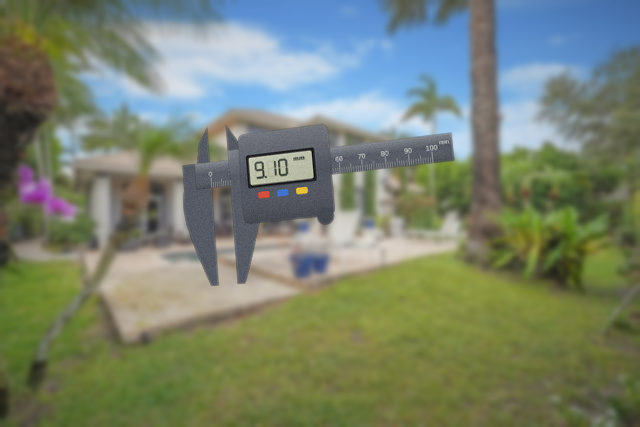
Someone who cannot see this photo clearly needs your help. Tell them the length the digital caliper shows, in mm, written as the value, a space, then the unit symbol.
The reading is 9.10 mm
